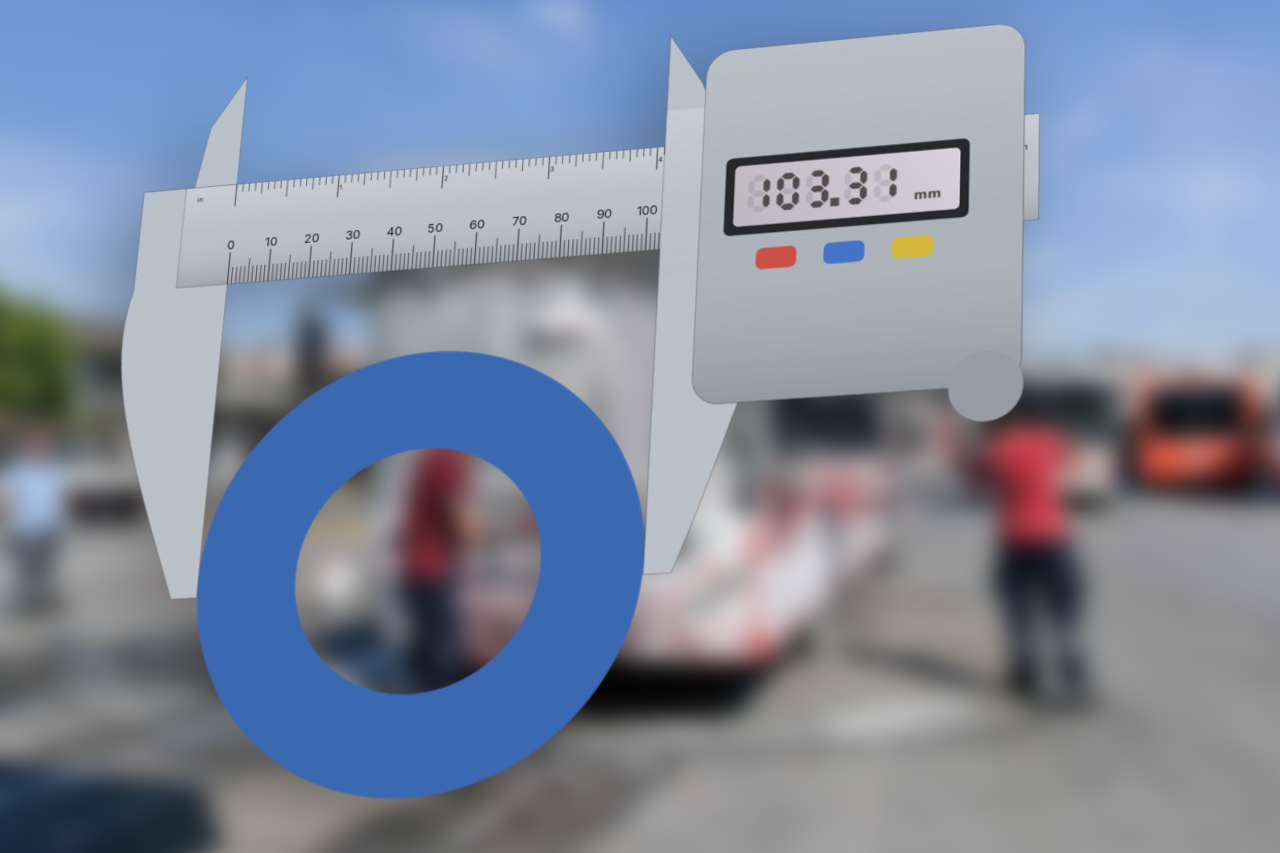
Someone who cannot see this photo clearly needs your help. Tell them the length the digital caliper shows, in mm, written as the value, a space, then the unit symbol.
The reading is 103.31 mm
